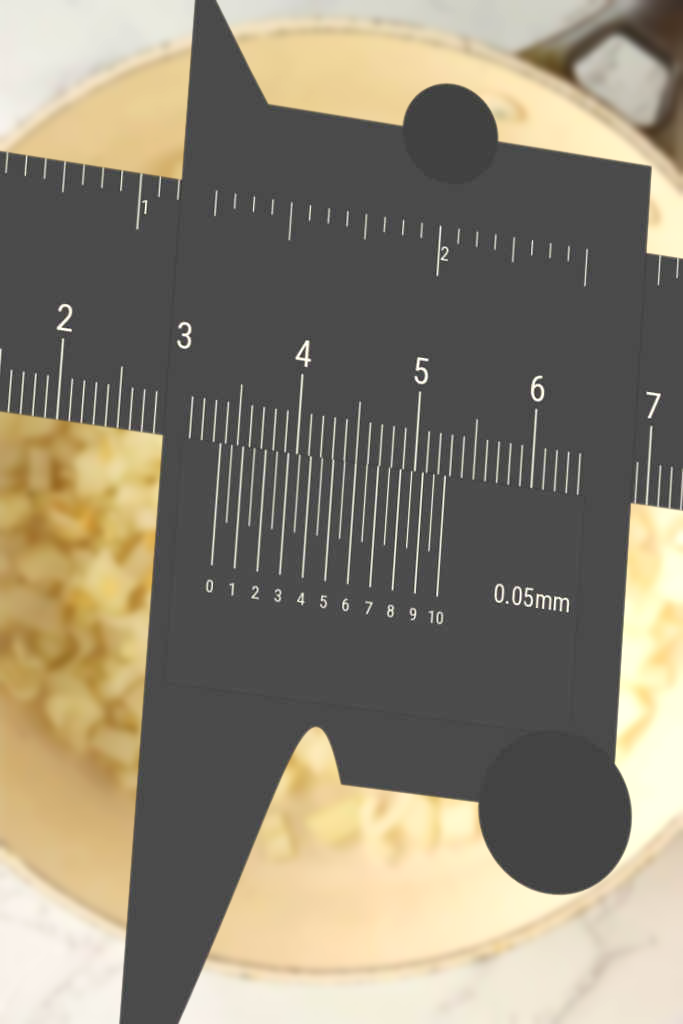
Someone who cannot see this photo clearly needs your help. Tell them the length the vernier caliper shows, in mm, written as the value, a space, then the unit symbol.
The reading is 33.6 mm
